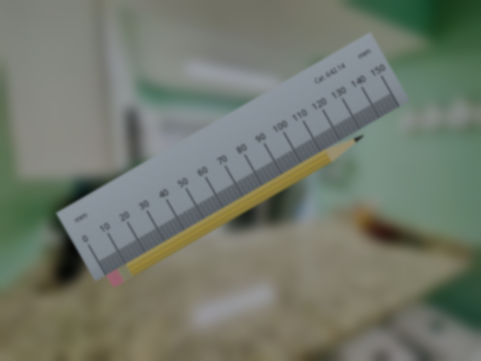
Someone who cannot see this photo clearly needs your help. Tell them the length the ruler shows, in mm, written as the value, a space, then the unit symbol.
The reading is 130 mm
